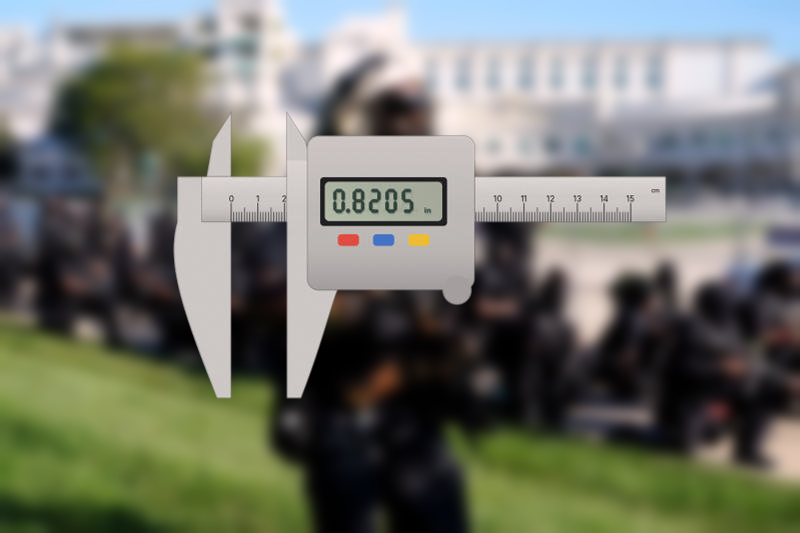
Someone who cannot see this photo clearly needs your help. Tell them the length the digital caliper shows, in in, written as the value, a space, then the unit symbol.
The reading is 0.8205 in
